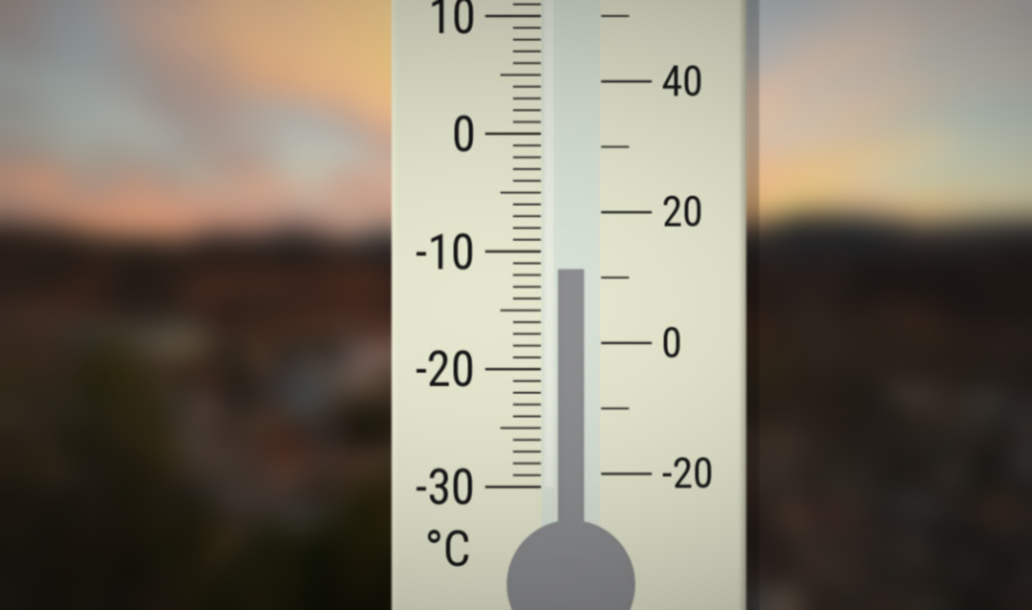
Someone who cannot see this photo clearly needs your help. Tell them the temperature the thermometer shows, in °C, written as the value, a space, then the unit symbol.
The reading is -11.5 °C
